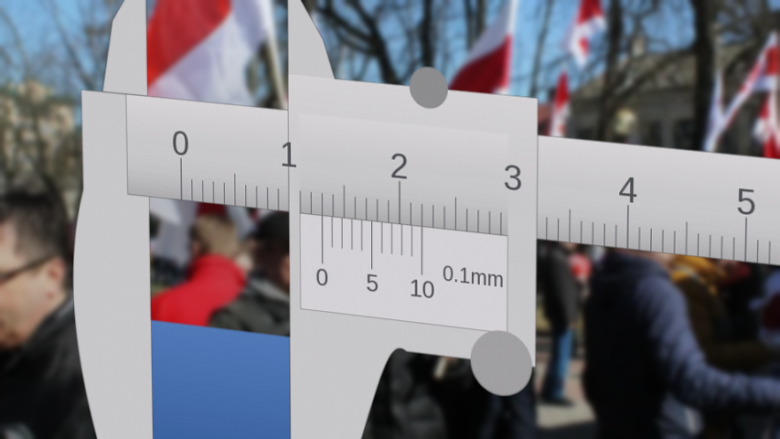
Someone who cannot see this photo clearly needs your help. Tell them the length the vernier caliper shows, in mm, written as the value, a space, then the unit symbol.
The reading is 13.0 mm
